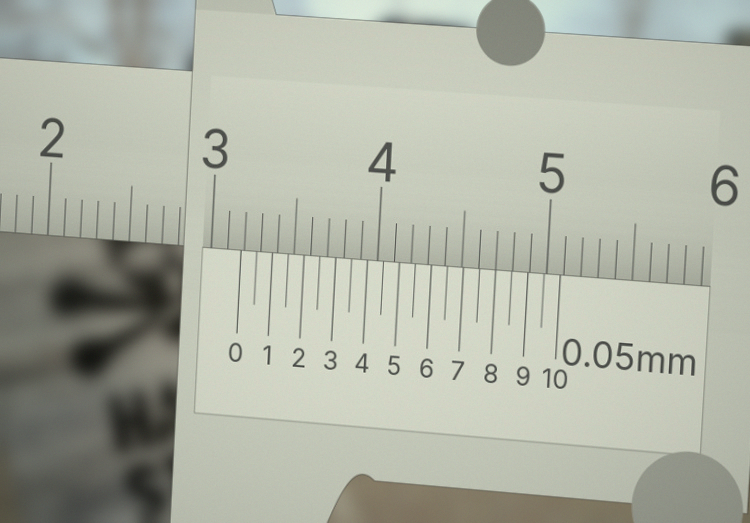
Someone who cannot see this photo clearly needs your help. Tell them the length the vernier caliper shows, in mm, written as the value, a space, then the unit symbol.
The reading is 31.8 mm
